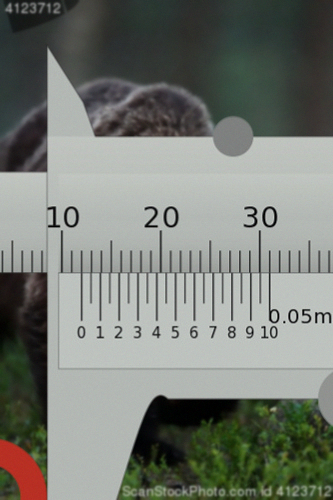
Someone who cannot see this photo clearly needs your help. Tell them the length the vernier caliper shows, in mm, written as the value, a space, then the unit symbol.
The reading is 12.0 mm
